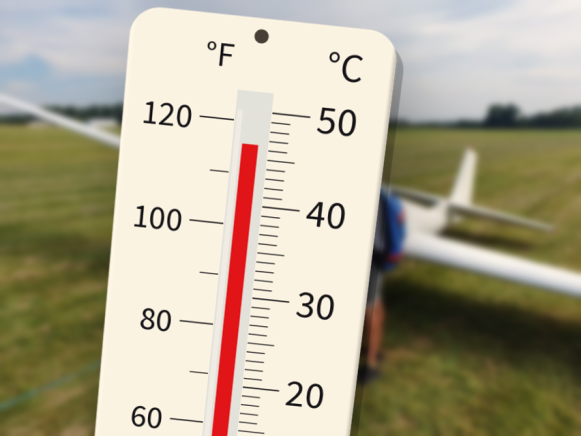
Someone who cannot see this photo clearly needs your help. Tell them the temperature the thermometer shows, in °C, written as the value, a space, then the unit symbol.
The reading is 46.5 °C
